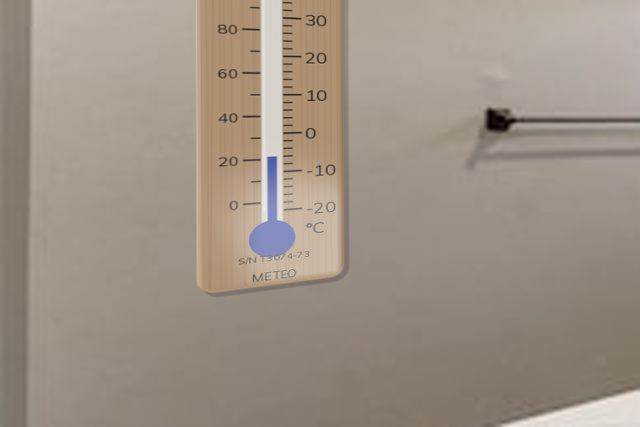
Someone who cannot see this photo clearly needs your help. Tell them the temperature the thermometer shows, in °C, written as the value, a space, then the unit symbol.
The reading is -6 °C
